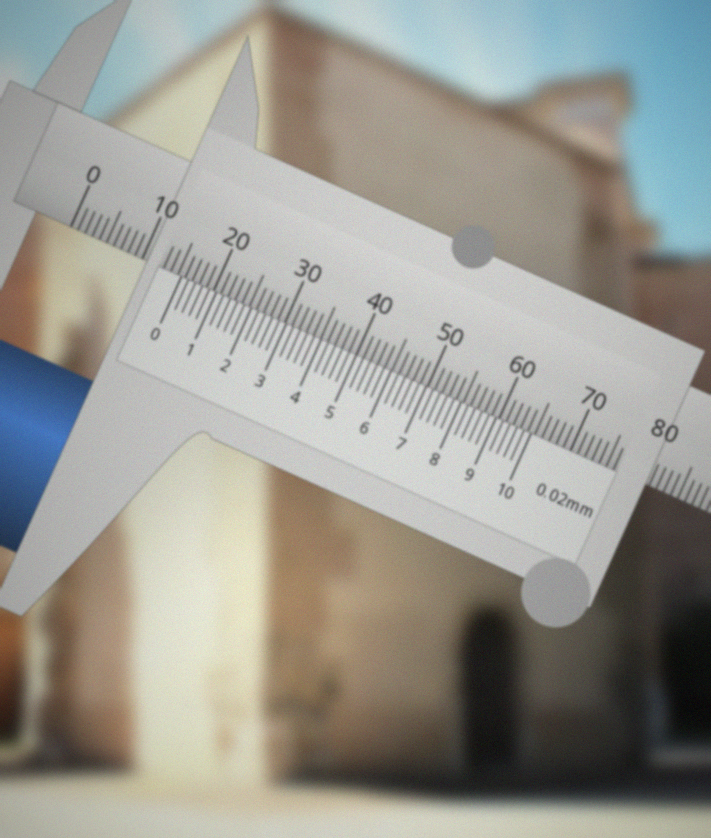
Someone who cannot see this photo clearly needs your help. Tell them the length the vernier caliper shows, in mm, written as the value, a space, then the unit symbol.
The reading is 15.5 mm
